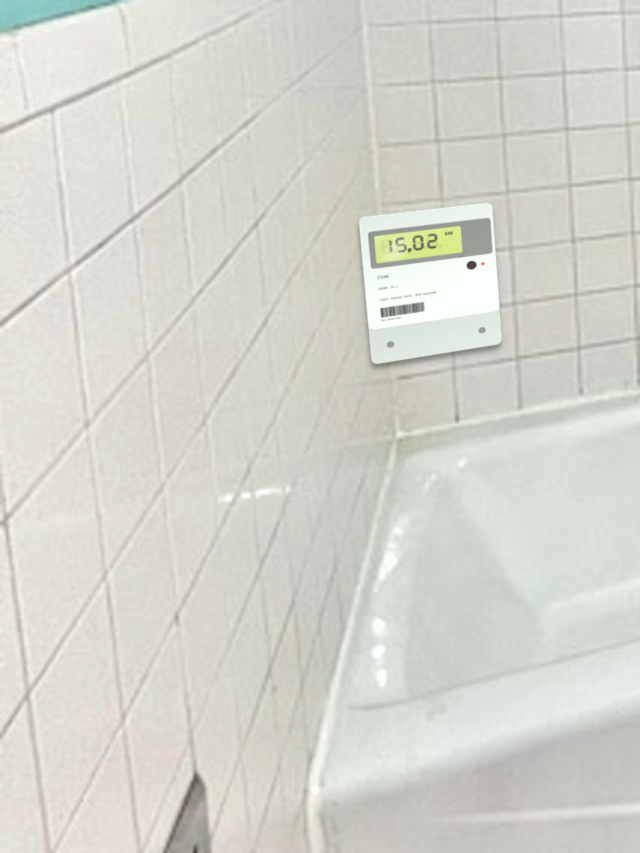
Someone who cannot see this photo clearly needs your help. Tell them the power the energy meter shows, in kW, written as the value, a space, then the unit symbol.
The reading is 15.02 kW
